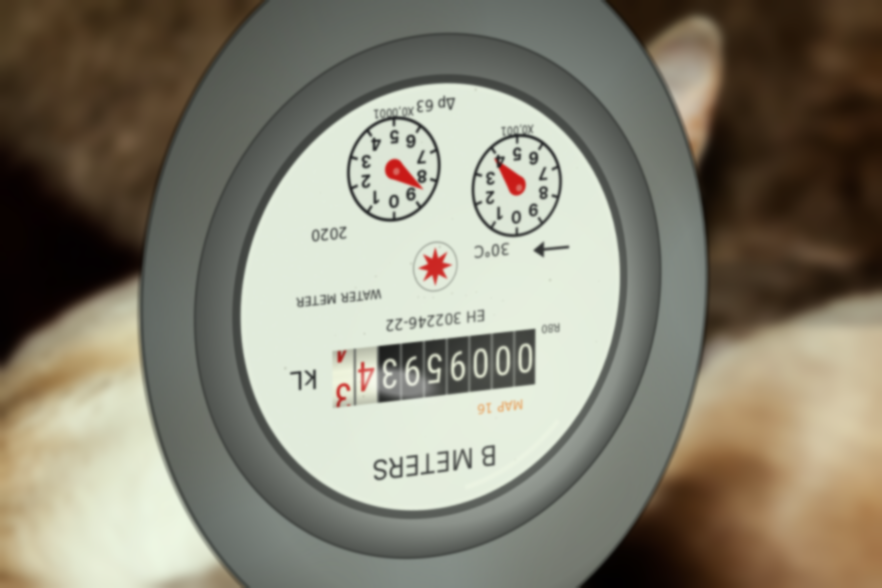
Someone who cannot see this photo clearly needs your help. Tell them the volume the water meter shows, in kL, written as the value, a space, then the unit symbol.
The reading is 9593.4338 kL
